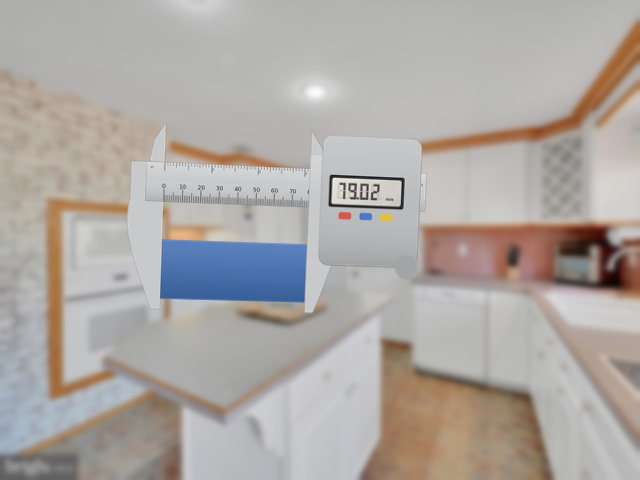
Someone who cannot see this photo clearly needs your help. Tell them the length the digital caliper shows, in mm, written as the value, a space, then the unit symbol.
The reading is 79.02 mm
